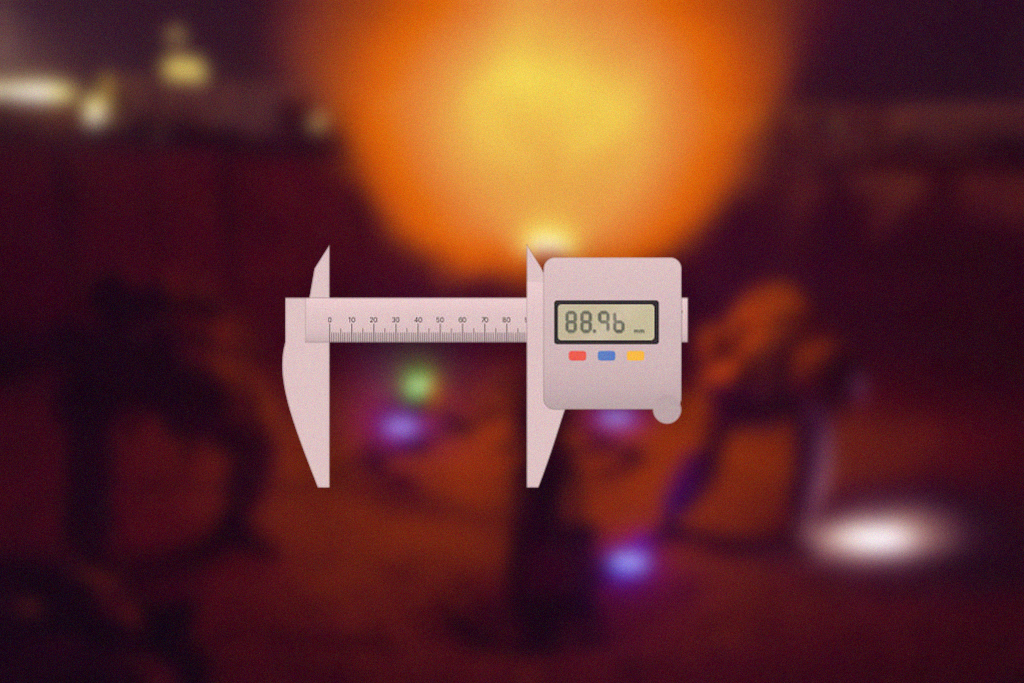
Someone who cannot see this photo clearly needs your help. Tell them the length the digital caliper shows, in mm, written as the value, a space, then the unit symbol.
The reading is 88.96 mm
